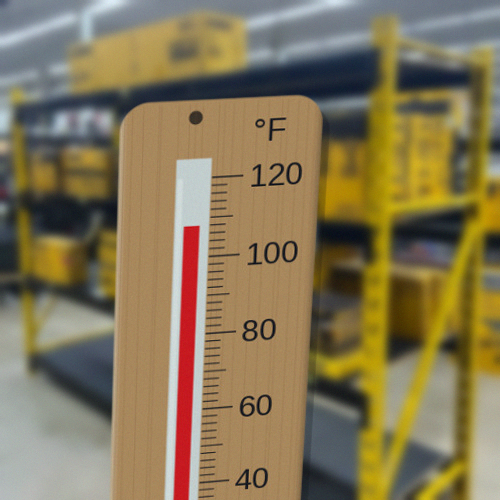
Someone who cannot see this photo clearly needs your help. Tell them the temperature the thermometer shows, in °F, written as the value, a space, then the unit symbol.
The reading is 108 °F
